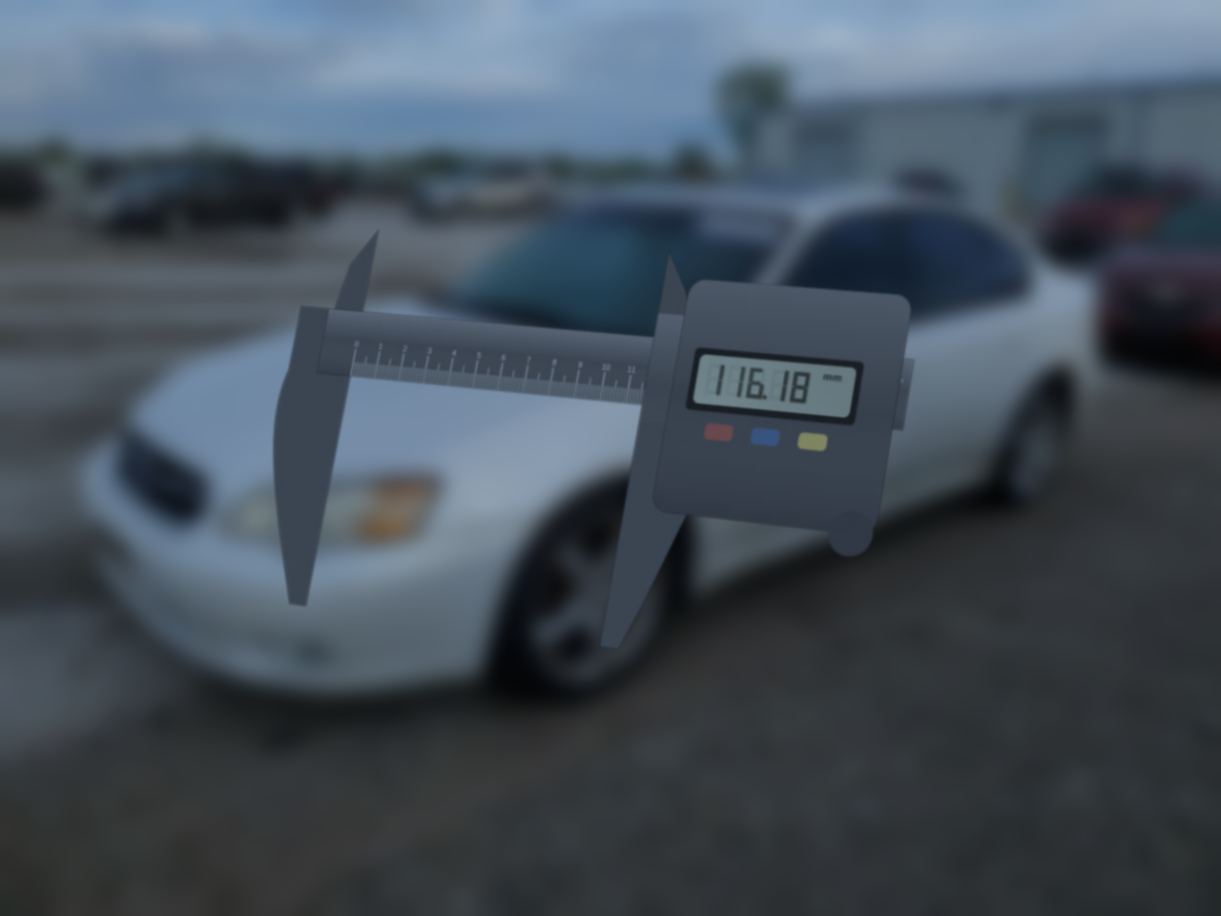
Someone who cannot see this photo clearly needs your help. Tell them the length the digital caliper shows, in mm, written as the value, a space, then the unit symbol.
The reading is 116.18 mm
